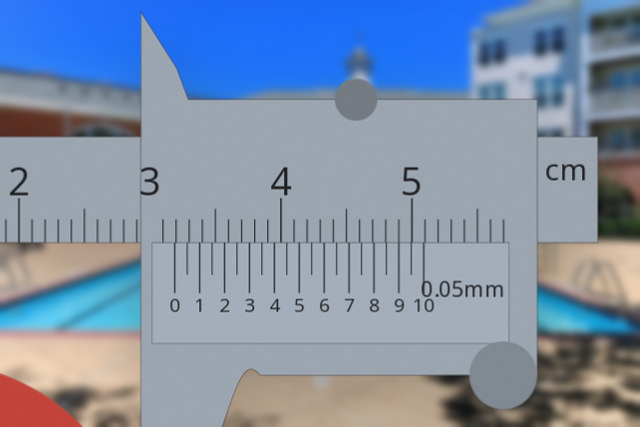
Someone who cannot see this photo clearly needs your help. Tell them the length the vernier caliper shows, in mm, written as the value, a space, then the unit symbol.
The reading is 31.9 mm
